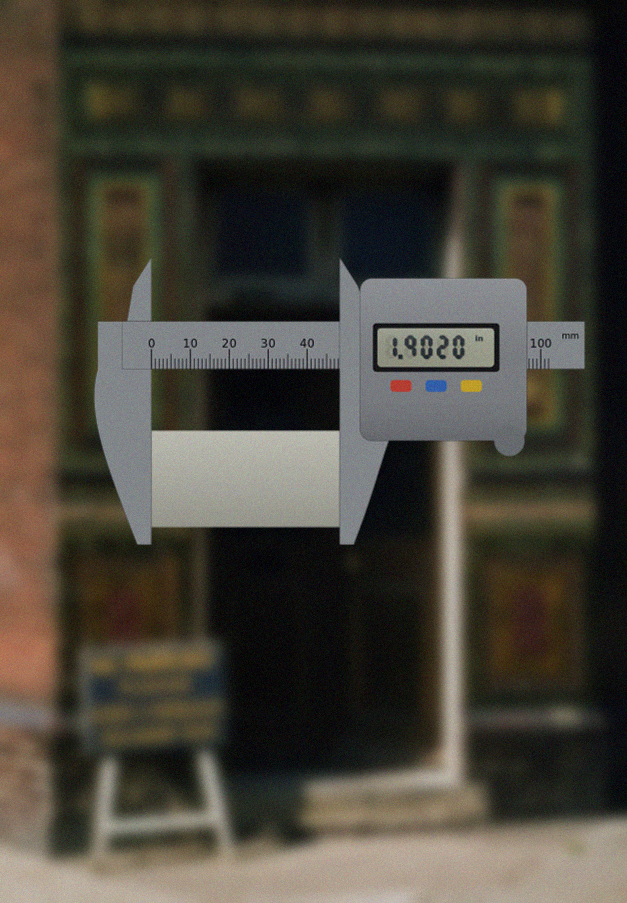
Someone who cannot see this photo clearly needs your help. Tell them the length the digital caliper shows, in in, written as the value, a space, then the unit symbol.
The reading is 1.9020 in
